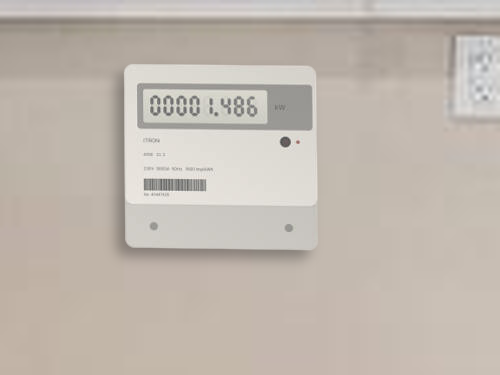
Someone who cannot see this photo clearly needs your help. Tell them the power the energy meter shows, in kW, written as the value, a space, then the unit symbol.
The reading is 1.486 kW
